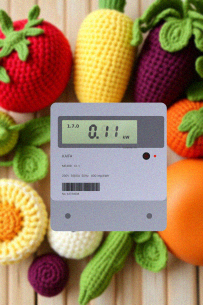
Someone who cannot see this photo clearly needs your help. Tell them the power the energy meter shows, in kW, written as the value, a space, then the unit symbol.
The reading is 0.11 kW
